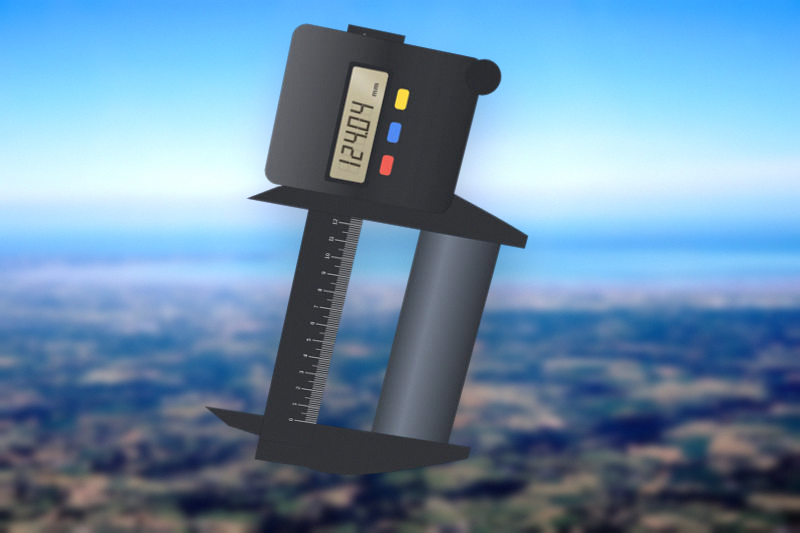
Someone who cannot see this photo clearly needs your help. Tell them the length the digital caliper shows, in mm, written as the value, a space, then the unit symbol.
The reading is 124.04 mm
